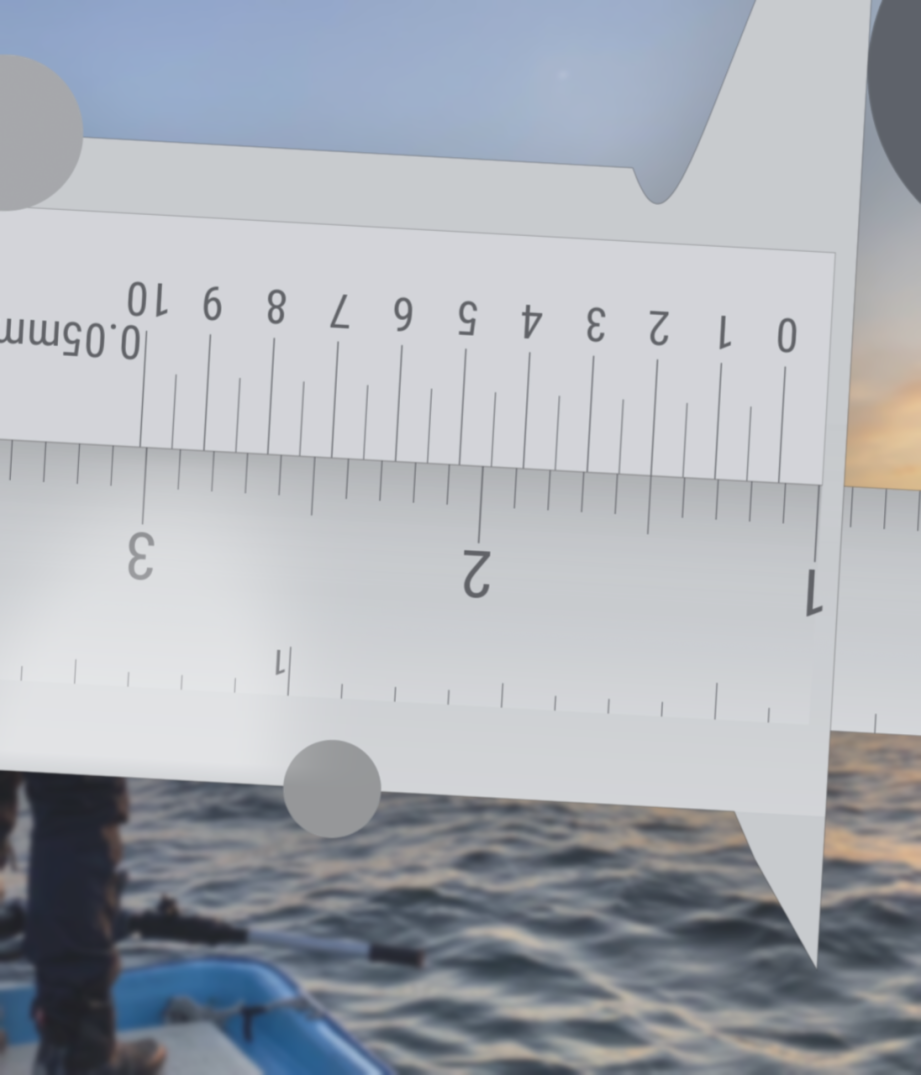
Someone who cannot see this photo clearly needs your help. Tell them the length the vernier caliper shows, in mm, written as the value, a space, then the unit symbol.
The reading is 11.20 mm
